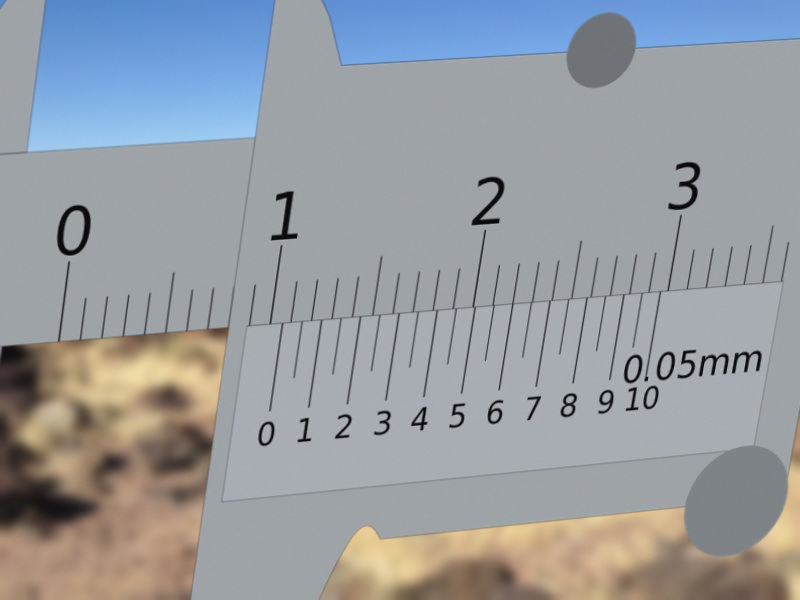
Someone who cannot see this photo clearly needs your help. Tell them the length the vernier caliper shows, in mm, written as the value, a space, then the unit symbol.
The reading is 10.6 mm
